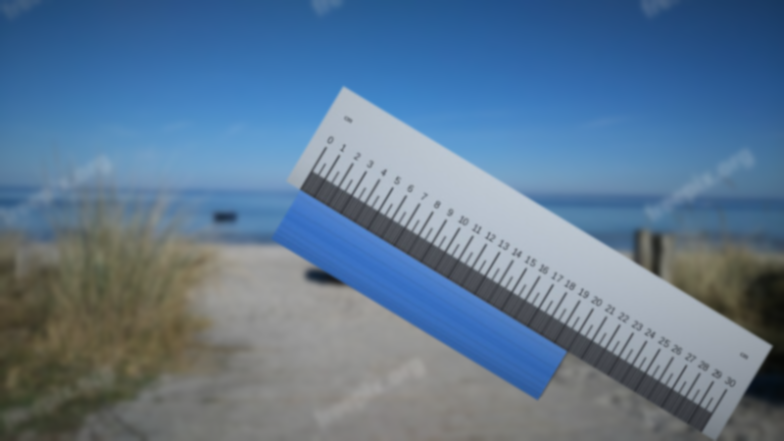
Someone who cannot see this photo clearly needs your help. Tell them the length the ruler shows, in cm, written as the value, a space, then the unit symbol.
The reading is 20 cm
